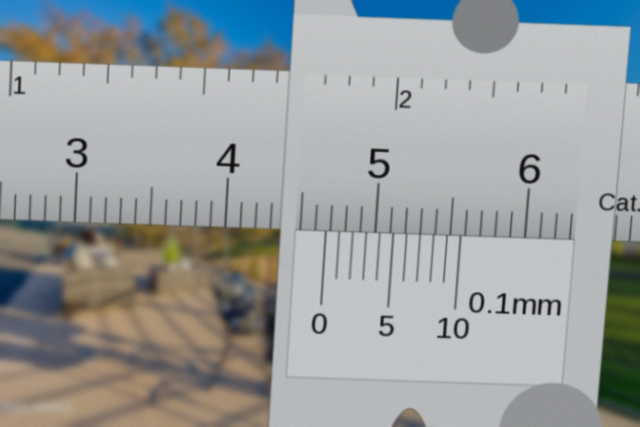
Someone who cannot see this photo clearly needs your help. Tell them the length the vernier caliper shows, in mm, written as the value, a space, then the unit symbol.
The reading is 46.7 mm
